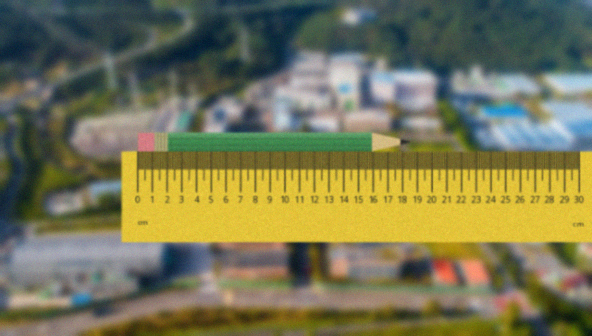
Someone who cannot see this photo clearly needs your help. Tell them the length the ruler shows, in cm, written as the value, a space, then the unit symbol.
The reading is 18.5 cm
